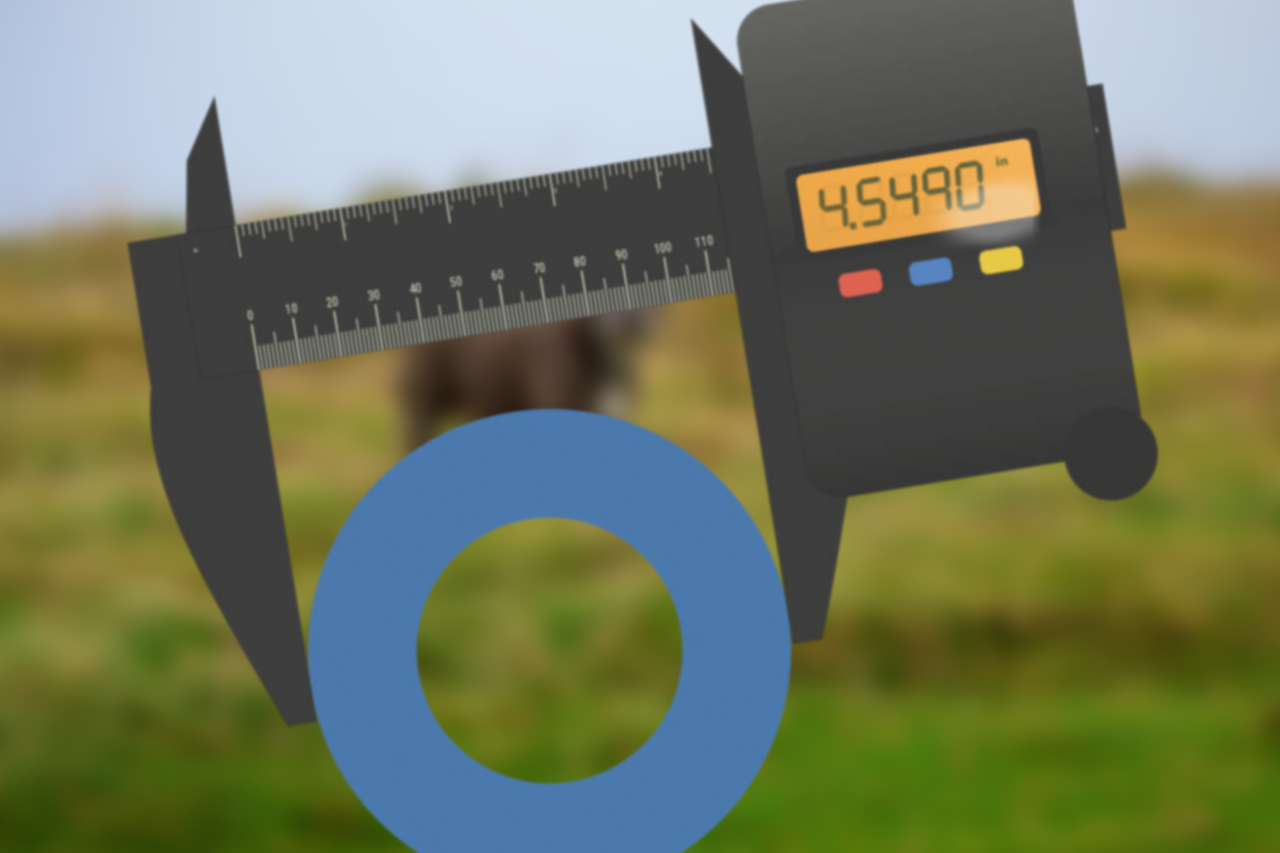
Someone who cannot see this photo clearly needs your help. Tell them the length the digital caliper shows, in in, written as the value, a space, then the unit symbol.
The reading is 4.5490 in
